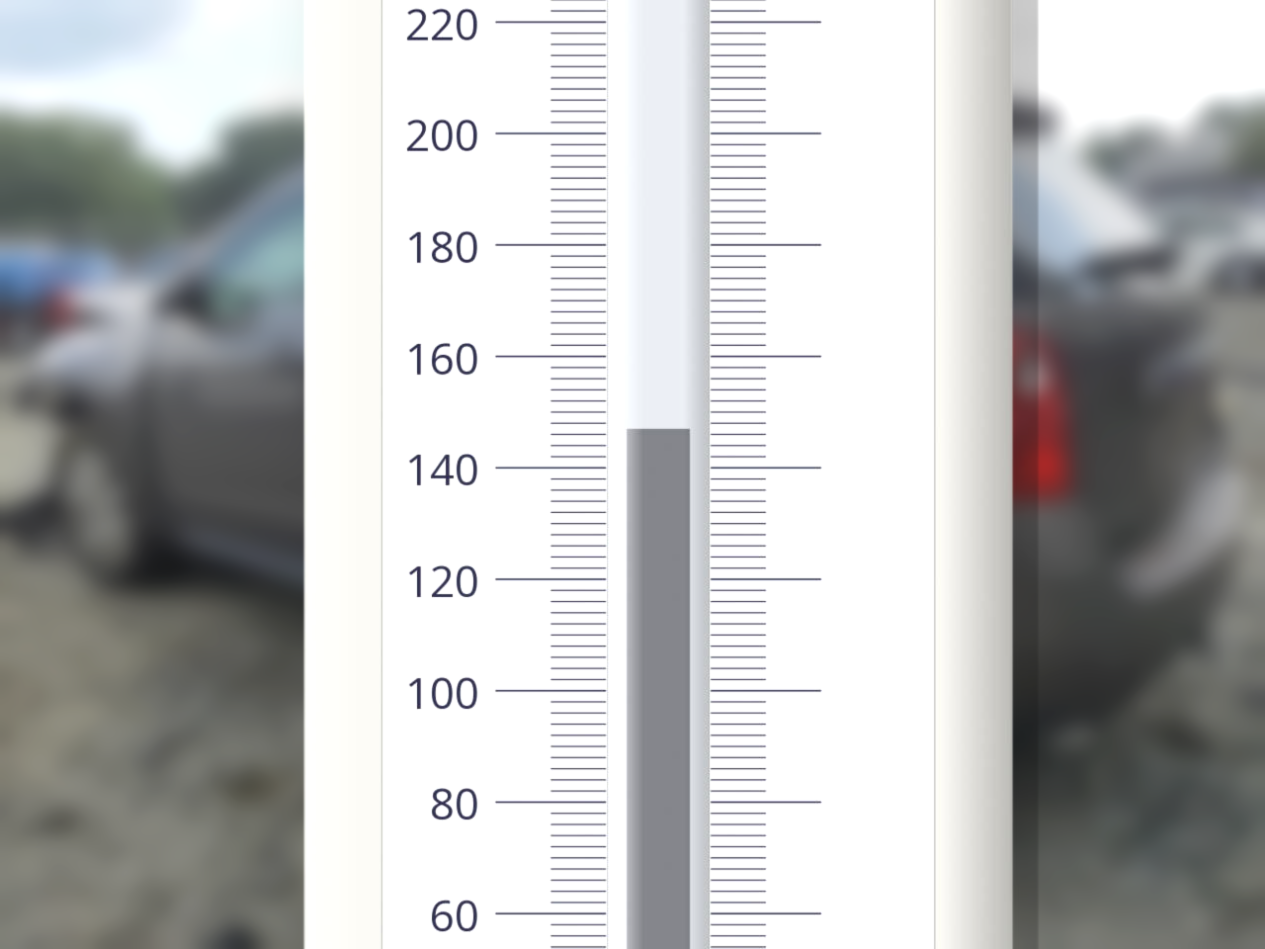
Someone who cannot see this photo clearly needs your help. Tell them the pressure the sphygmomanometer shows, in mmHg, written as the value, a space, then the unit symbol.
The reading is 147 mmHg
